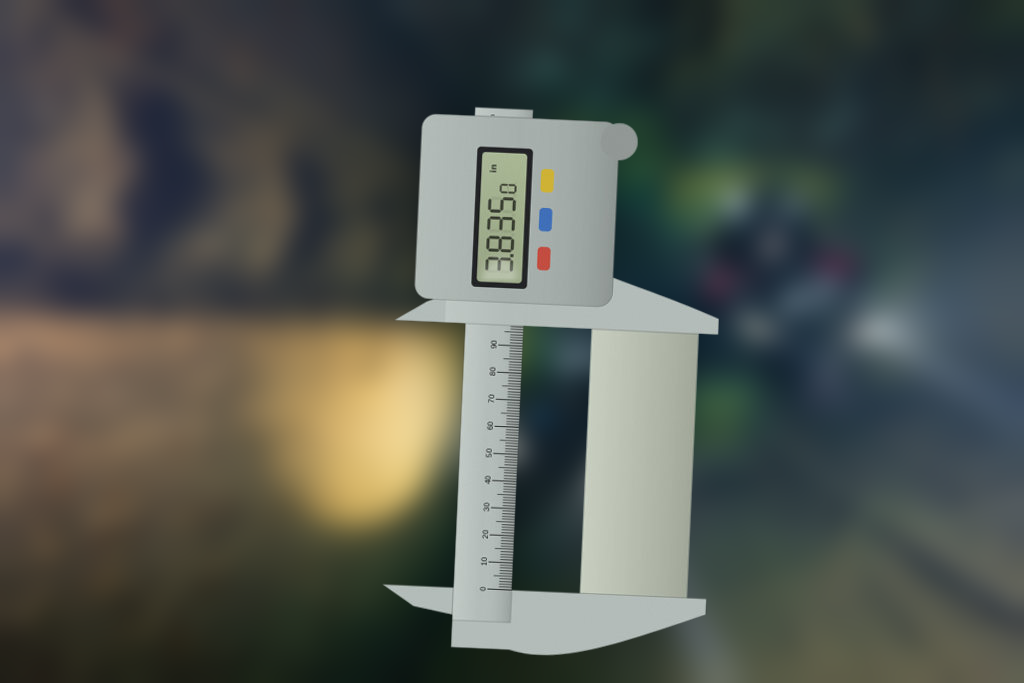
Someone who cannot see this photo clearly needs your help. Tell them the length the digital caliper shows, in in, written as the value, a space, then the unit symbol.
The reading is 3.8350 in
